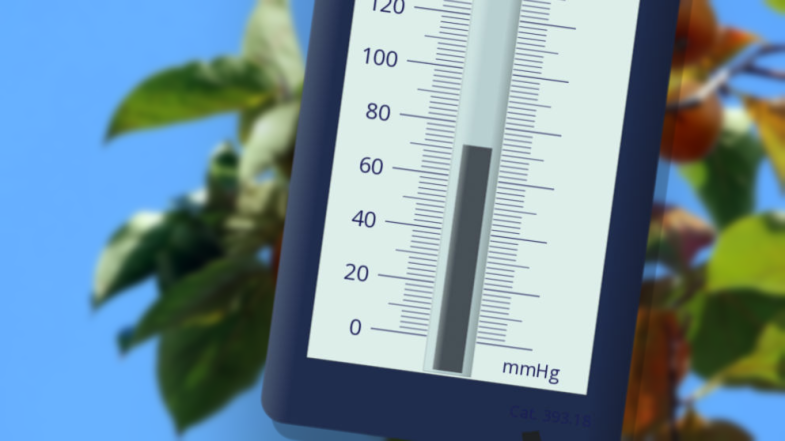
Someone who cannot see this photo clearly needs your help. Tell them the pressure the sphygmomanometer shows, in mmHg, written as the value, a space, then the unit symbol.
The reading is 72 mmHg
